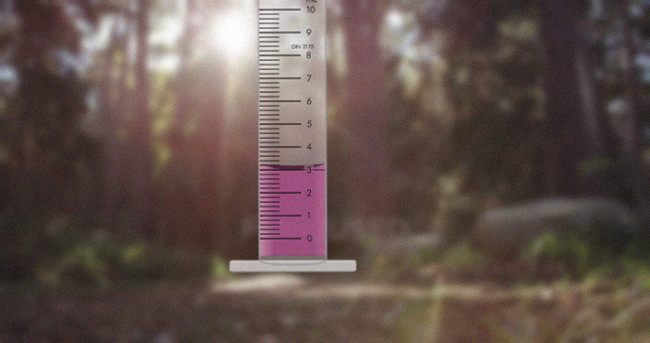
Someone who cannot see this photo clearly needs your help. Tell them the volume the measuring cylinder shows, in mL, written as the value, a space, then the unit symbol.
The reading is 3 mL
